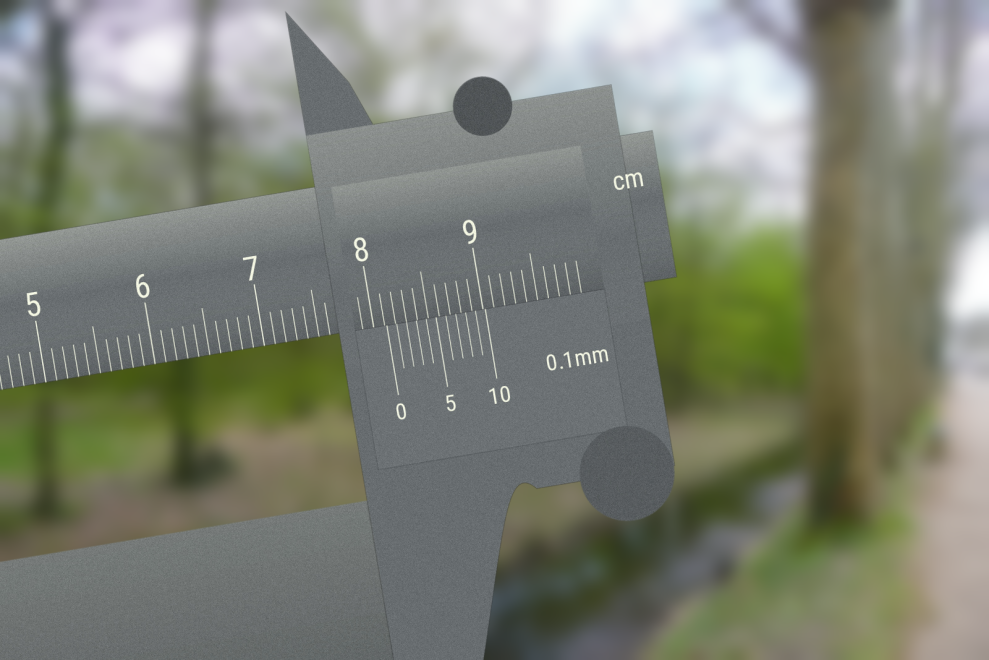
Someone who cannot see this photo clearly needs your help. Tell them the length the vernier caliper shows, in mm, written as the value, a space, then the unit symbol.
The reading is 81.2 mm
